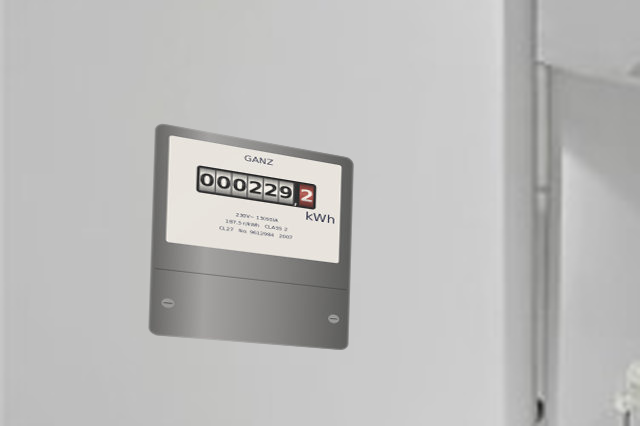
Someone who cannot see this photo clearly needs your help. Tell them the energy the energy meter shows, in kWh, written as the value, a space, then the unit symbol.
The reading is 229.2 kWh
